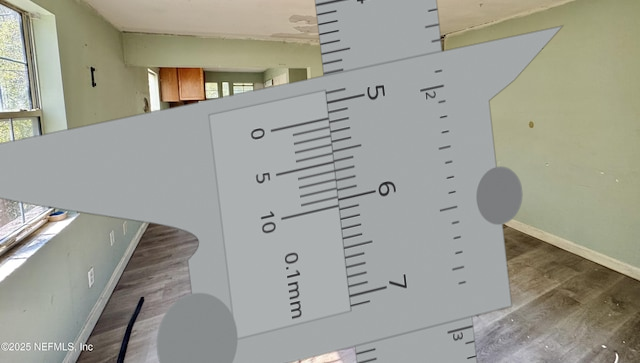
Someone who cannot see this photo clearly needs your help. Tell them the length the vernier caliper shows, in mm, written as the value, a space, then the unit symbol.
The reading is 51.6 mm
